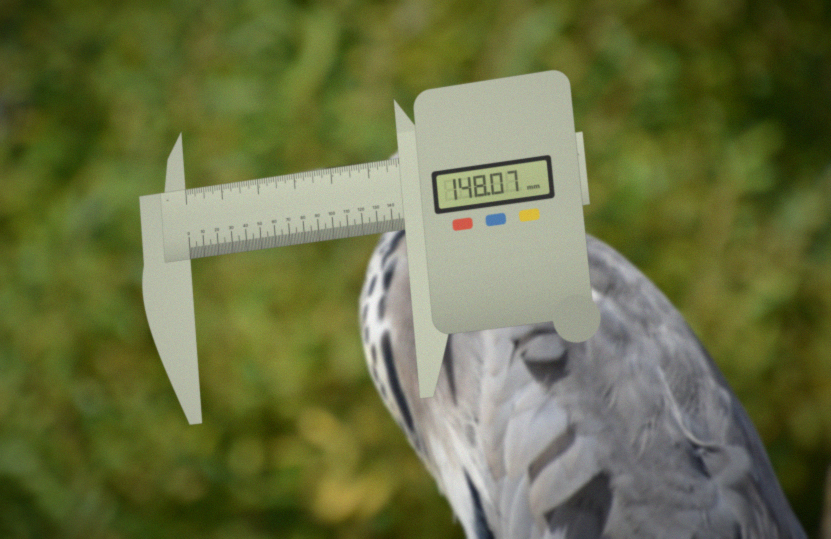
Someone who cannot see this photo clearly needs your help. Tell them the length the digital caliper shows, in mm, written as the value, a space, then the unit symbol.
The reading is 148.07 mm
